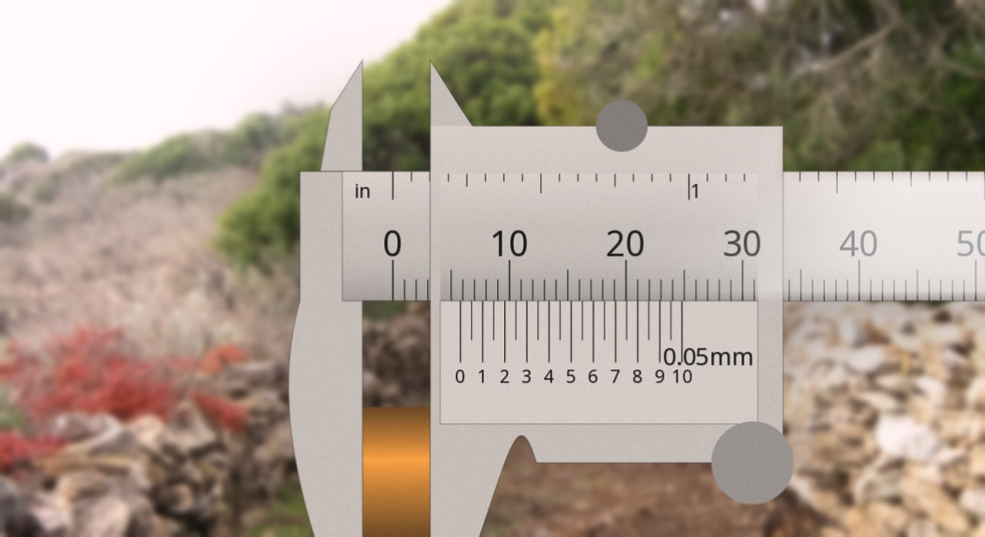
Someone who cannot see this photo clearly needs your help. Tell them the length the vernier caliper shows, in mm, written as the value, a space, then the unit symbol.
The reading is 5.8 mm
